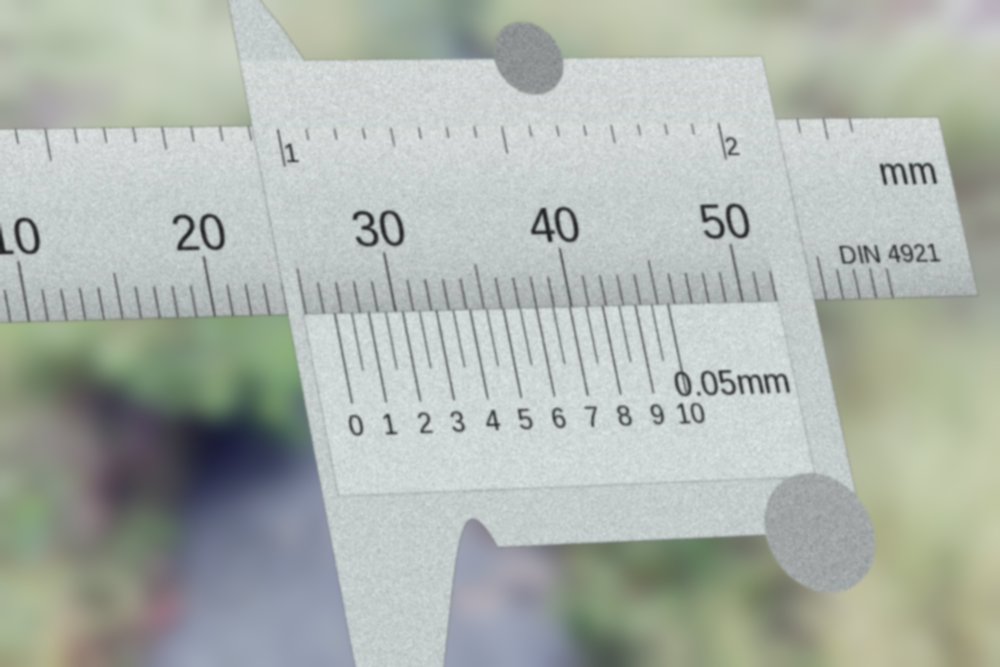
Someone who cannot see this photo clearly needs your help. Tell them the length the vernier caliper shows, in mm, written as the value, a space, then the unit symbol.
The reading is 26.6 mm
